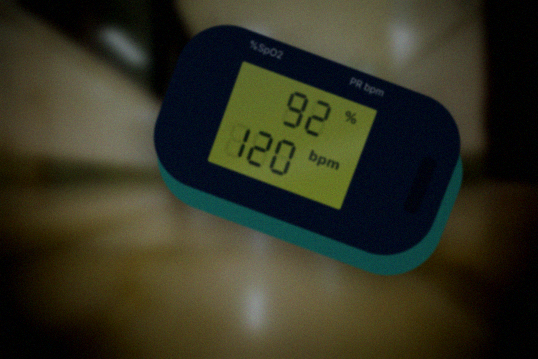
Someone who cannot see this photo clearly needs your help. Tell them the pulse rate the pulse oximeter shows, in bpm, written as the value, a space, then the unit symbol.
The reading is 120 bpm
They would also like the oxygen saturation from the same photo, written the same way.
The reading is 92 %
